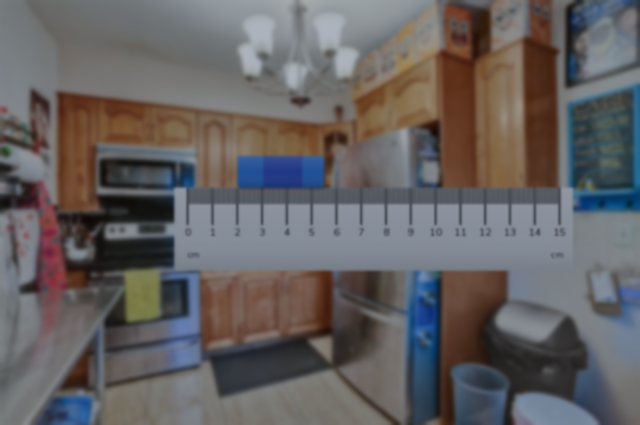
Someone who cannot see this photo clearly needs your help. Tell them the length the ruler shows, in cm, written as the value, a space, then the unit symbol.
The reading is 3.5 cm
